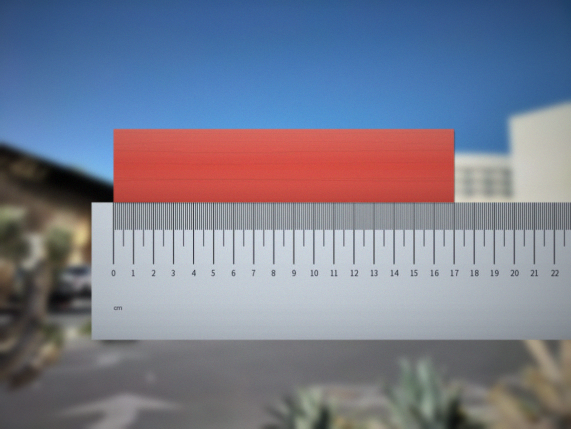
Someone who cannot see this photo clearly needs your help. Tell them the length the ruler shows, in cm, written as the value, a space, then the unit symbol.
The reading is 17 cm
